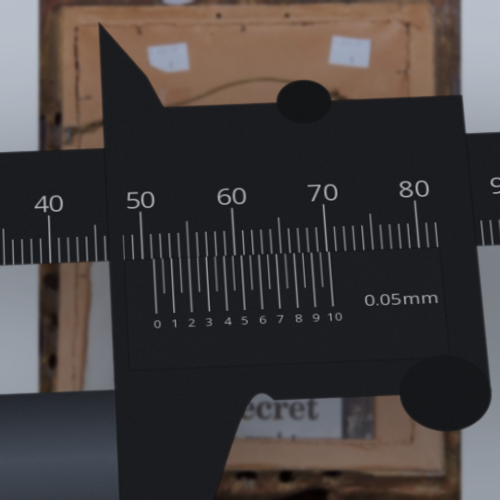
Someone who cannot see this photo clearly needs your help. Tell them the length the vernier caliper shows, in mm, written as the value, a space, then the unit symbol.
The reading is 51.2 mm
